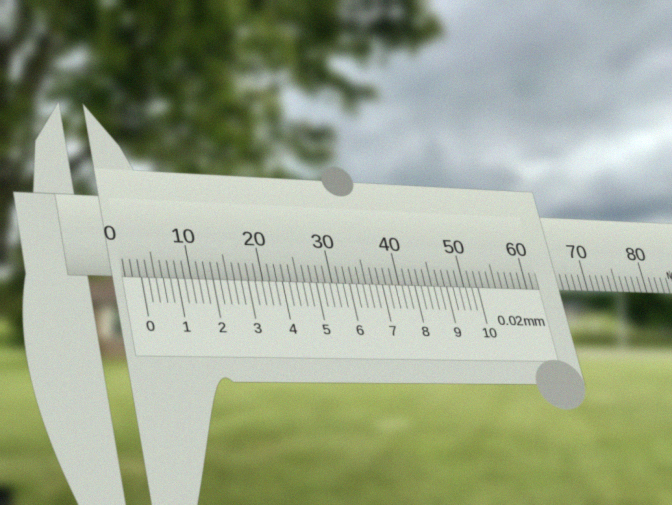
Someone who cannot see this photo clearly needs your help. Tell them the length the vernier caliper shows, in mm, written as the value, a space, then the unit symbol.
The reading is 3.2 mm
